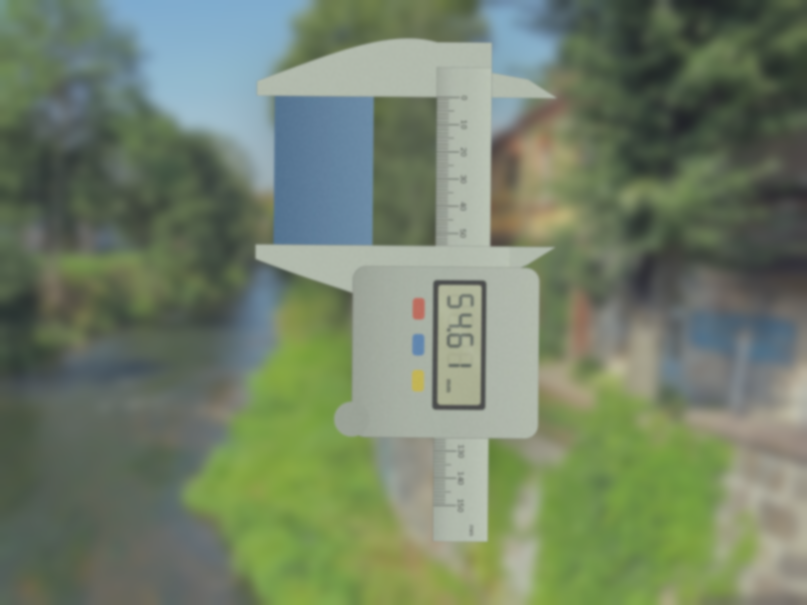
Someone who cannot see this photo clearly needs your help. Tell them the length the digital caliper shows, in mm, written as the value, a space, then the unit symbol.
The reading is 54.61 mm
